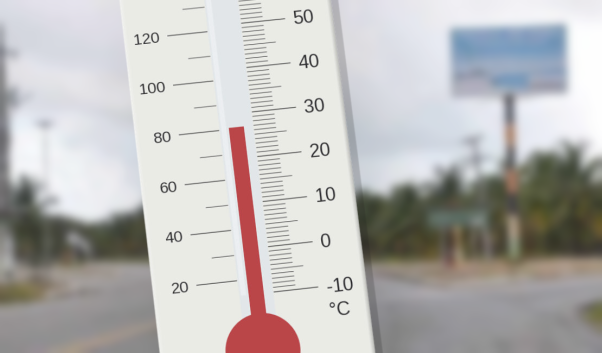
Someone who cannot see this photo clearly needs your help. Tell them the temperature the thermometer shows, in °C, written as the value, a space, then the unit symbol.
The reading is 27 °C
